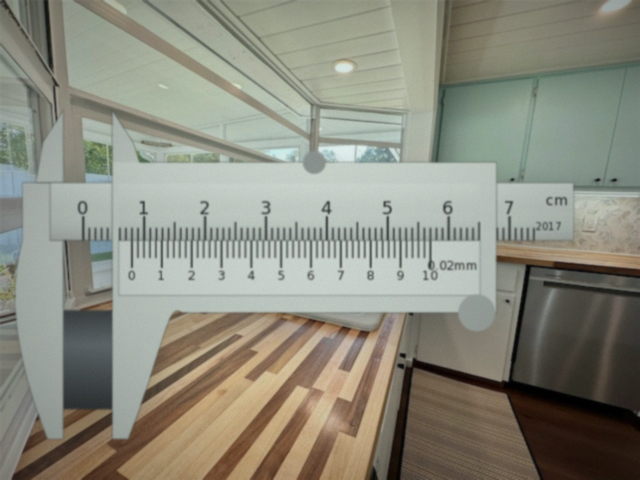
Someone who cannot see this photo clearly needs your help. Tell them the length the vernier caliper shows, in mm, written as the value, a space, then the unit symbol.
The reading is 8.0 mm
